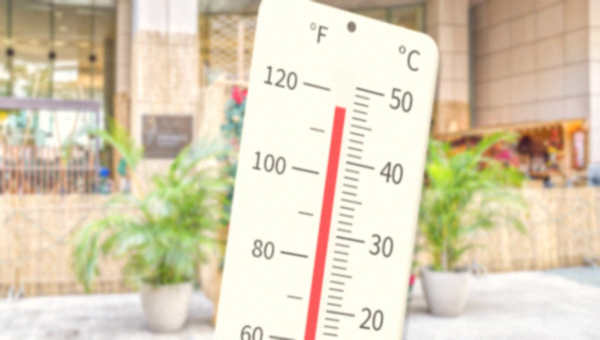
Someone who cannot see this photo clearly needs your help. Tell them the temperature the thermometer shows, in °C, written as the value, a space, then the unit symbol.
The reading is 47 °C
